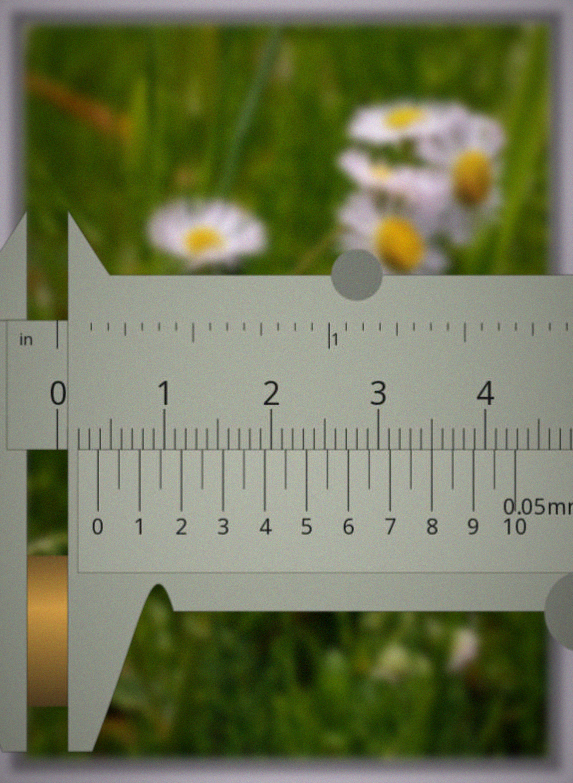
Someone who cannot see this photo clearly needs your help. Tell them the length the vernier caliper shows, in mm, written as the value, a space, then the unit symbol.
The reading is 3.8 mm
